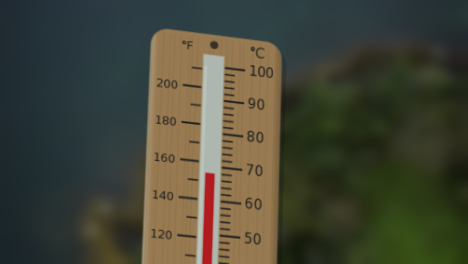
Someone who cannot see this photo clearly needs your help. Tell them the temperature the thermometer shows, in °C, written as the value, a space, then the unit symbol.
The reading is 68 °C
